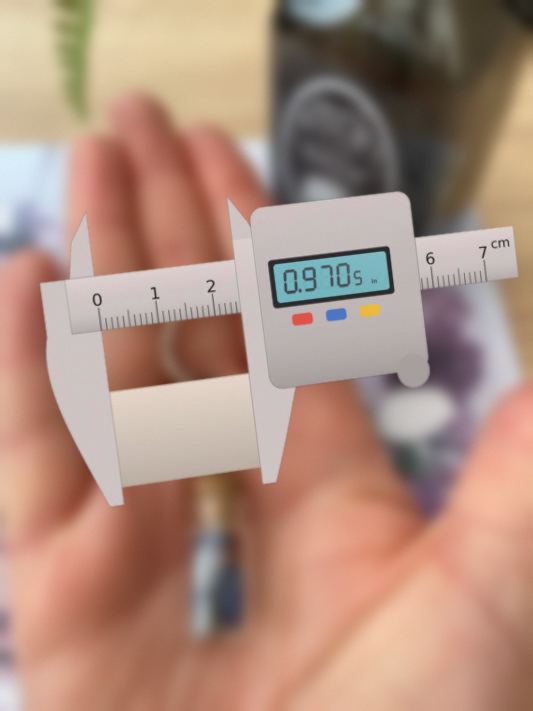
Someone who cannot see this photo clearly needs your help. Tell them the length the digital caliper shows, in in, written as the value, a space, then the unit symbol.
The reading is 0.9705 in
